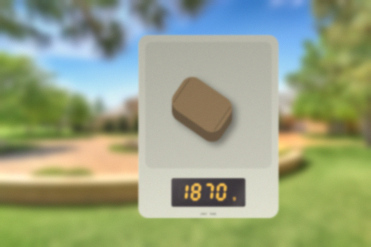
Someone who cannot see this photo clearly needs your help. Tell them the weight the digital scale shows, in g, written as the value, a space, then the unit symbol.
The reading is 1870 g
